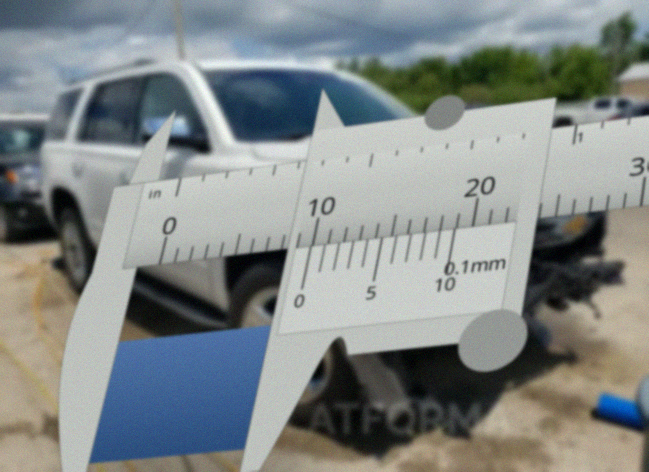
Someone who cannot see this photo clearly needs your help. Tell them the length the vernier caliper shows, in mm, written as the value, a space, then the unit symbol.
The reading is 9.9 mm
